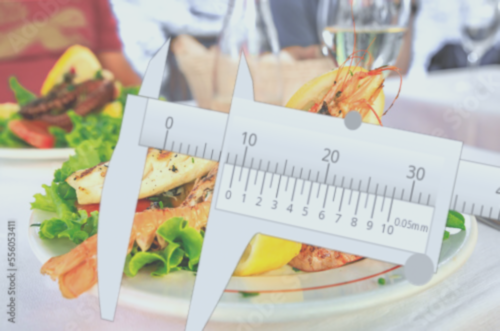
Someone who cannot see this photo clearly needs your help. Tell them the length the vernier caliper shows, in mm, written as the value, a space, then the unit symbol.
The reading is 9.0 mm
